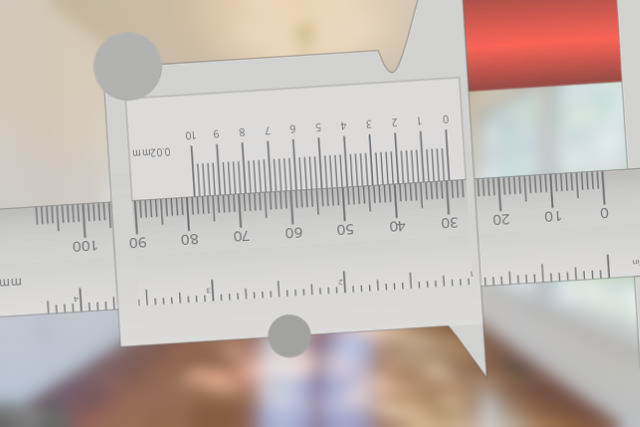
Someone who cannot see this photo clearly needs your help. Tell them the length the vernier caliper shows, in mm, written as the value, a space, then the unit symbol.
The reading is 29.5 mm
